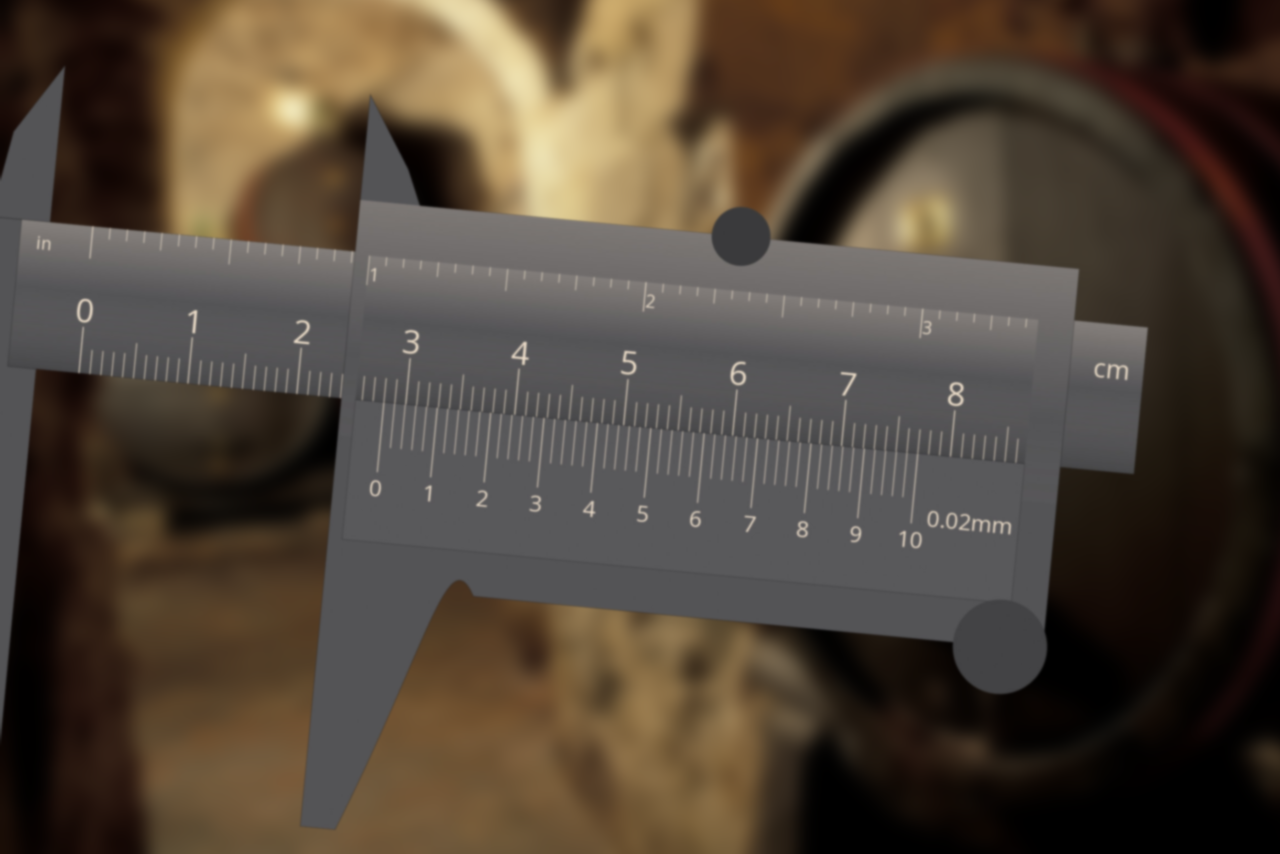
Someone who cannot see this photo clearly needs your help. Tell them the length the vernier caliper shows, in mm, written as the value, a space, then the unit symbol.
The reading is 28.0 mm
